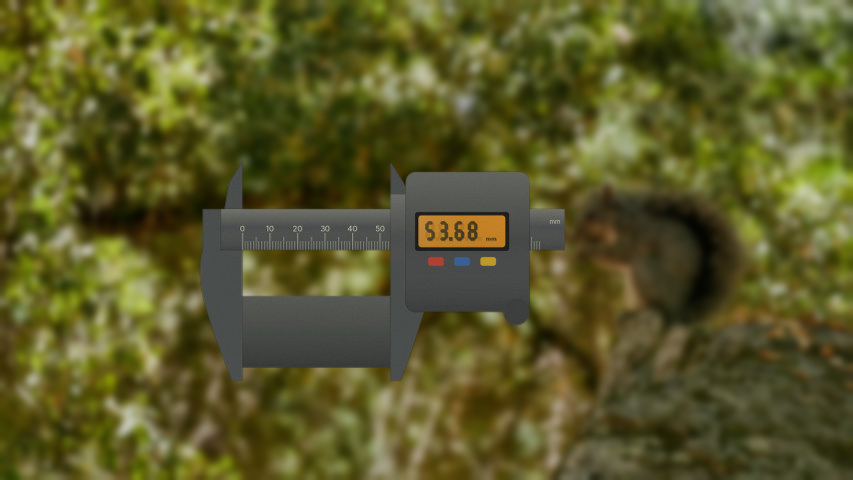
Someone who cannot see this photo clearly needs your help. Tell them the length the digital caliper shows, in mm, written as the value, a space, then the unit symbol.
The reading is 53.68 mm
